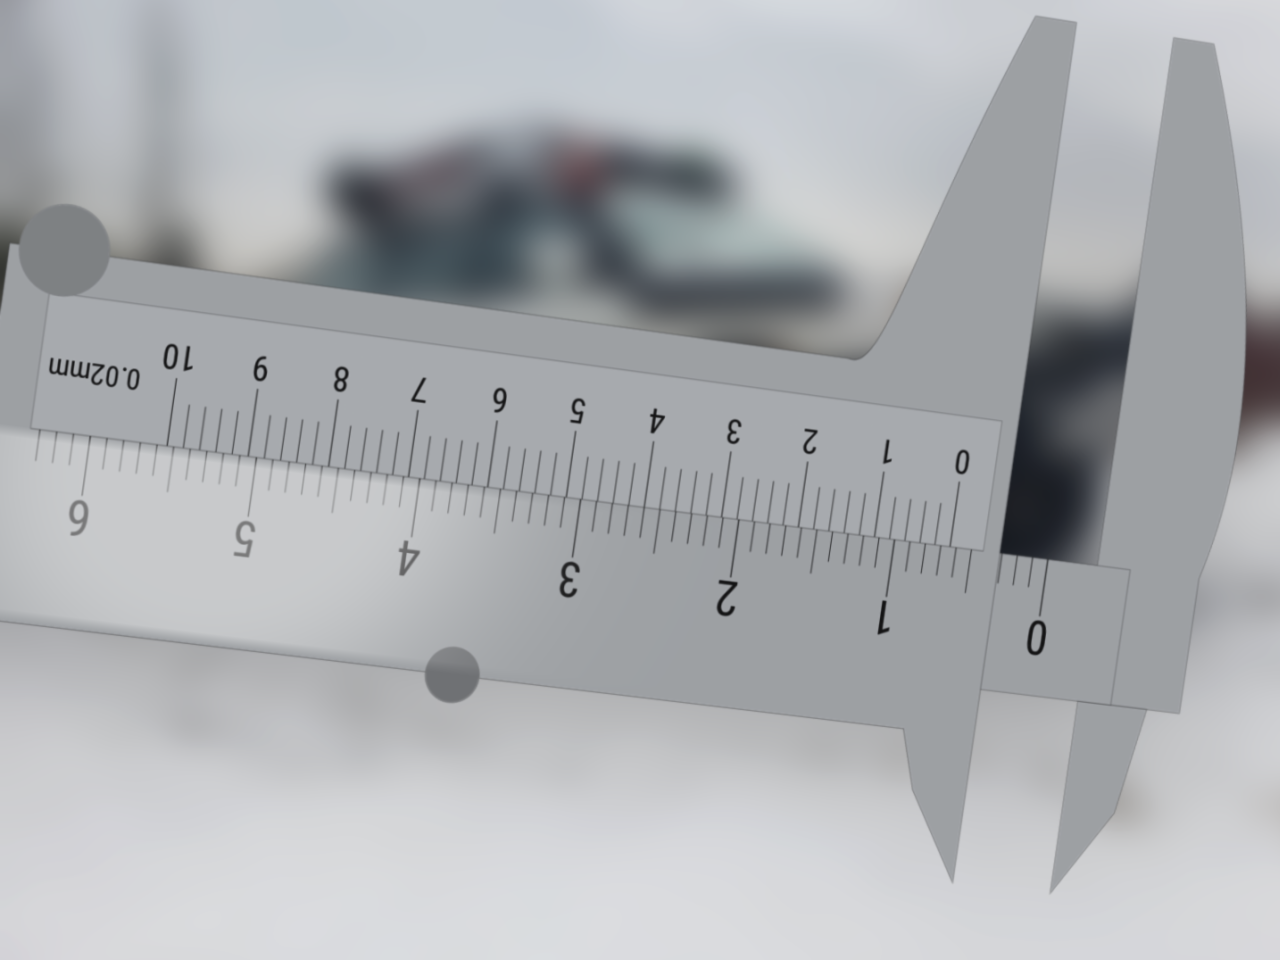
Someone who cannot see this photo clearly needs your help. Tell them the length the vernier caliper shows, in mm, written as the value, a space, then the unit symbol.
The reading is 6.4 mm
